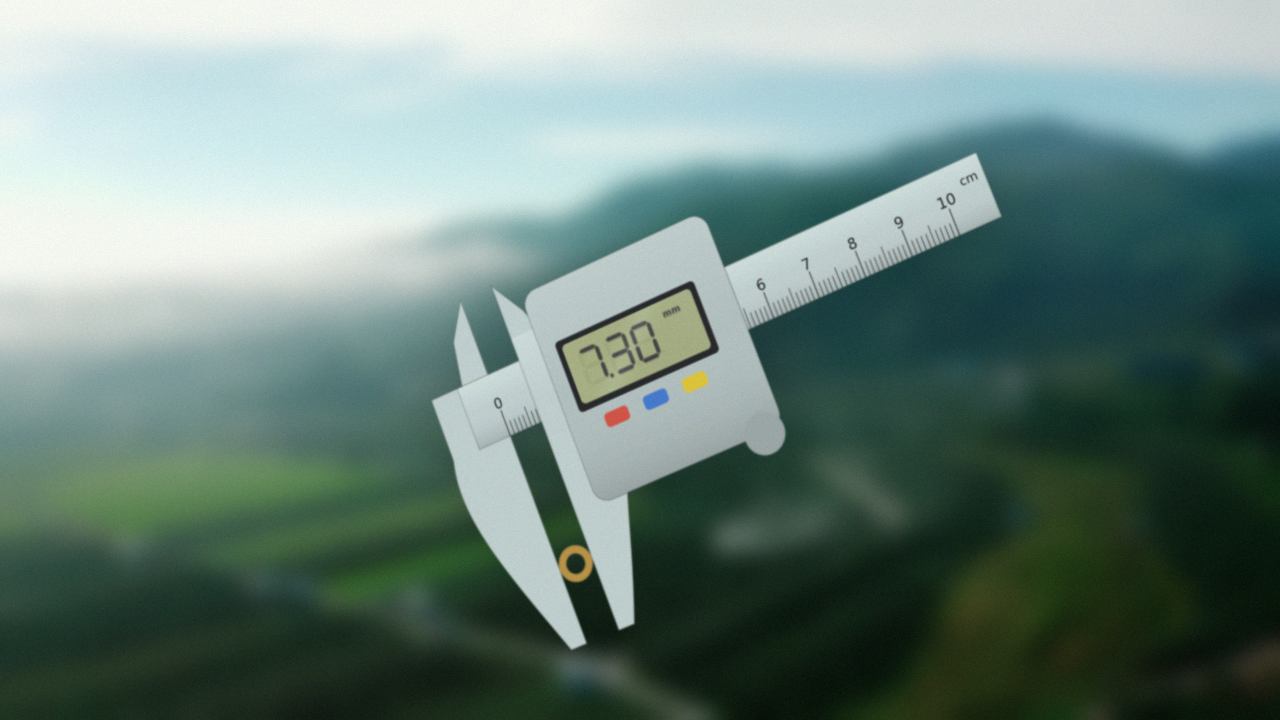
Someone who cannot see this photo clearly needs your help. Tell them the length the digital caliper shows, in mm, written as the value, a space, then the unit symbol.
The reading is 7.30 mm
